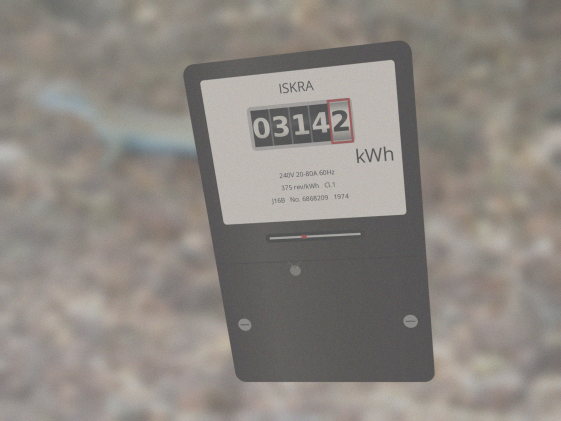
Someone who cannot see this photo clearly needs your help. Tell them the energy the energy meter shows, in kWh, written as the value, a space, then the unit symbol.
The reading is 314.2 kWh
